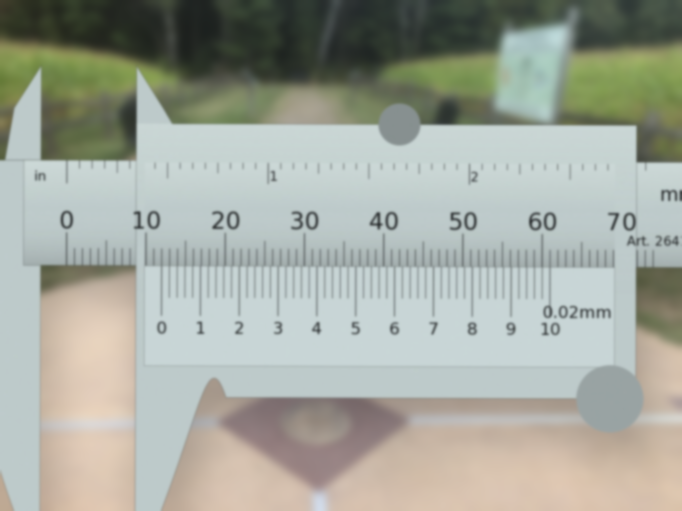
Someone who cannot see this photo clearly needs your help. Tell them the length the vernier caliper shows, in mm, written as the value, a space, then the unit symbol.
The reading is 12.0 mm
